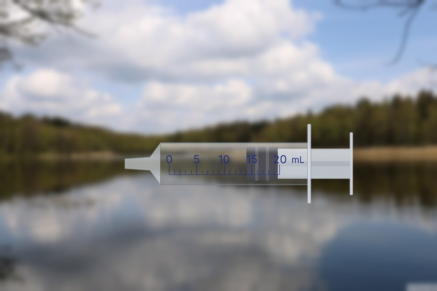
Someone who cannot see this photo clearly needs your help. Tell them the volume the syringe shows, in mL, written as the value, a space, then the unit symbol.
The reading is 14 mL
